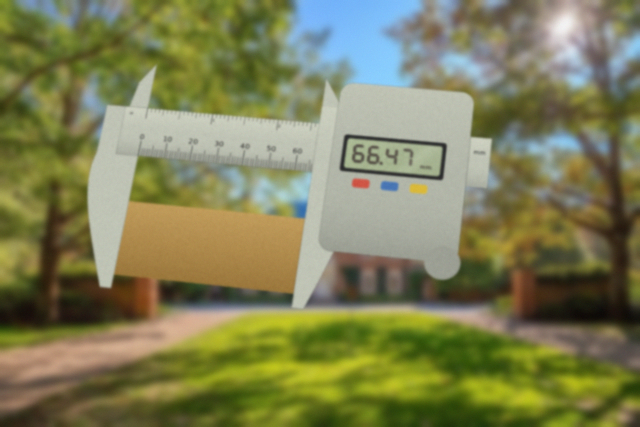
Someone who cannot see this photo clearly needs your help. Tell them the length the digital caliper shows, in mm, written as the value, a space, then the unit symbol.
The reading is 66.47 mm
